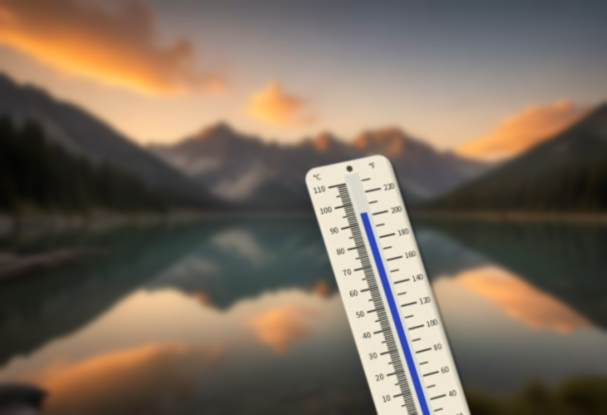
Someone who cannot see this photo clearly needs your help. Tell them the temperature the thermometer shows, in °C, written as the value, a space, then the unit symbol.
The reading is 95 °C
